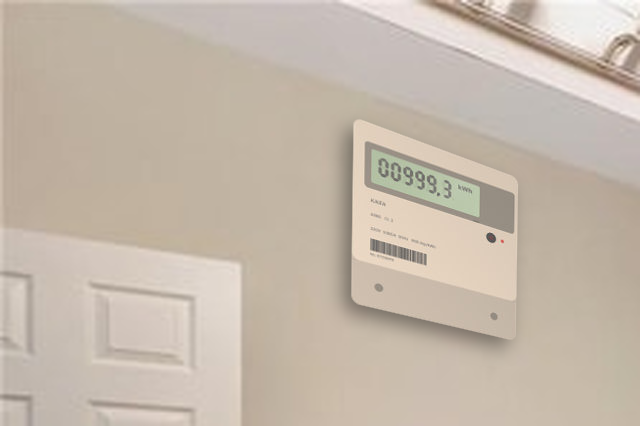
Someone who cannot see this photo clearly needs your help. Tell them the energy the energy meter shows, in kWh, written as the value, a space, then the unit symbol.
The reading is 999.3 kWh
